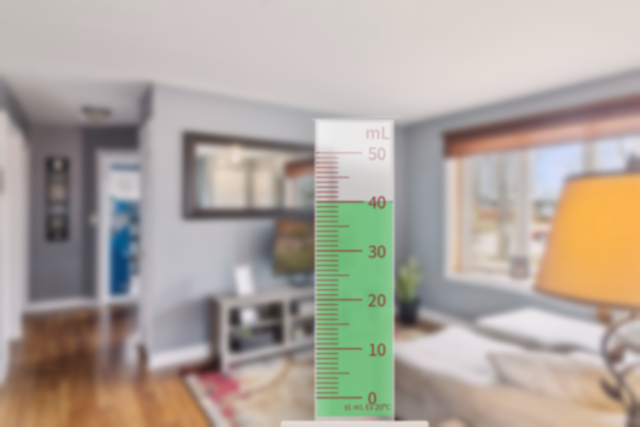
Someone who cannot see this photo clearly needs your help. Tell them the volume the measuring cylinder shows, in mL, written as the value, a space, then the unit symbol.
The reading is 40 mL
